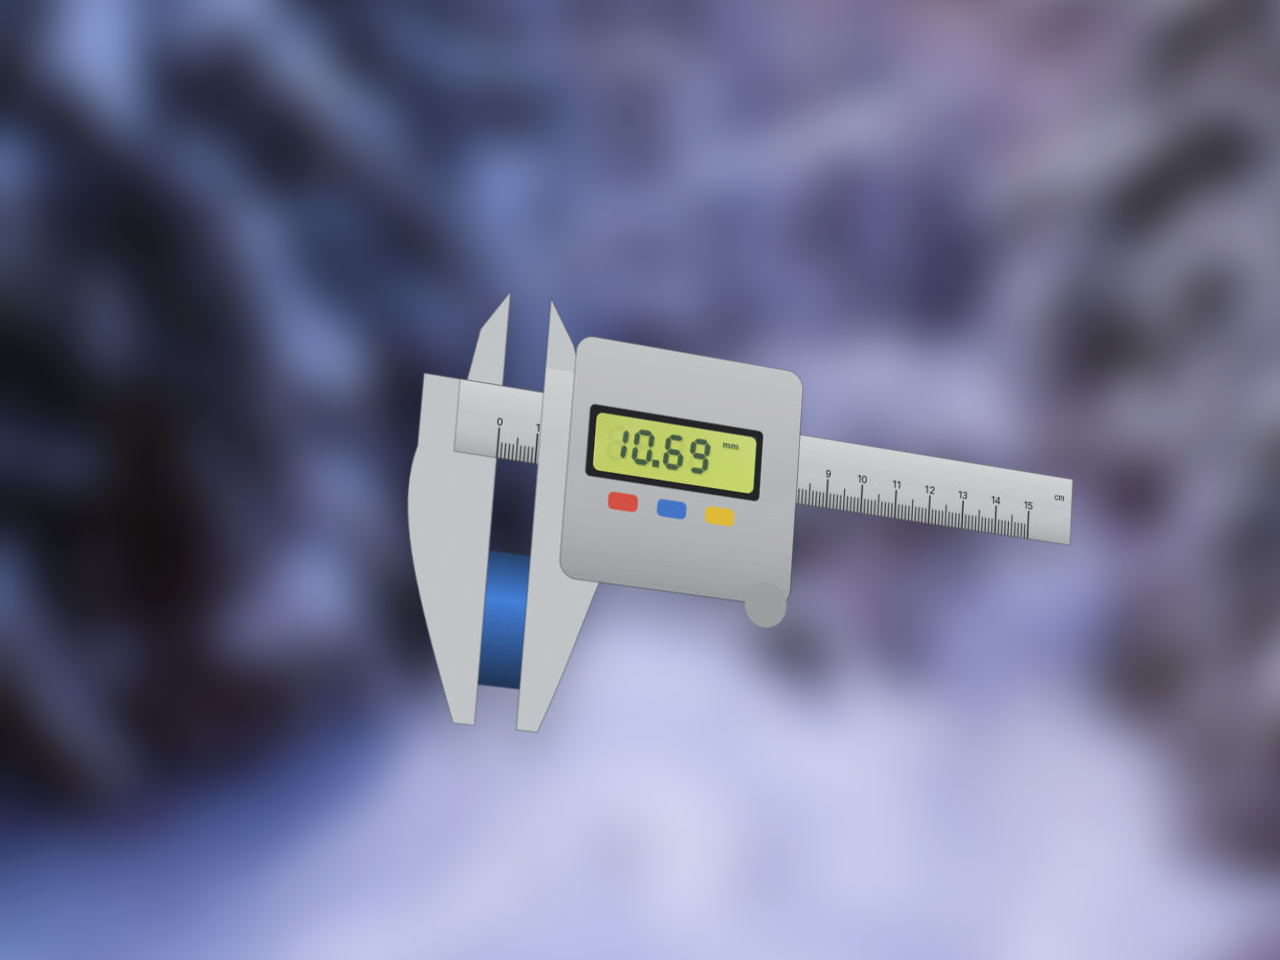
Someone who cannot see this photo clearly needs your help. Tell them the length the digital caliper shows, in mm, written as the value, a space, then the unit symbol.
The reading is 10.69 mm
